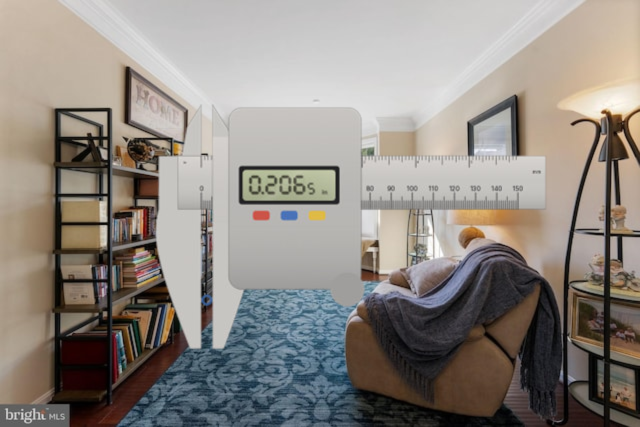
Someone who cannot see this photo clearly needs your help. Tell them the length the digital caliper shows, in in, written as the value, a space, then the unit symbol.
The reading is 0.2065 in
